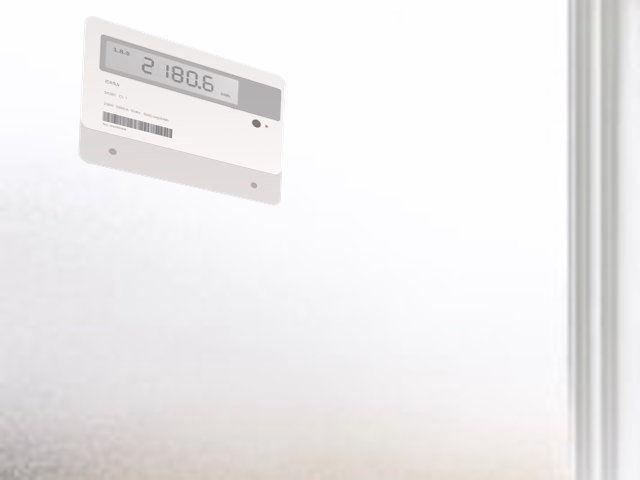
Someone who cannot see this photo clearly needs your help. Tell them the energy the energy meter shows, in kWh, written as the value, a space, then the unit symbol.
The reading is 2180.6 kWh
